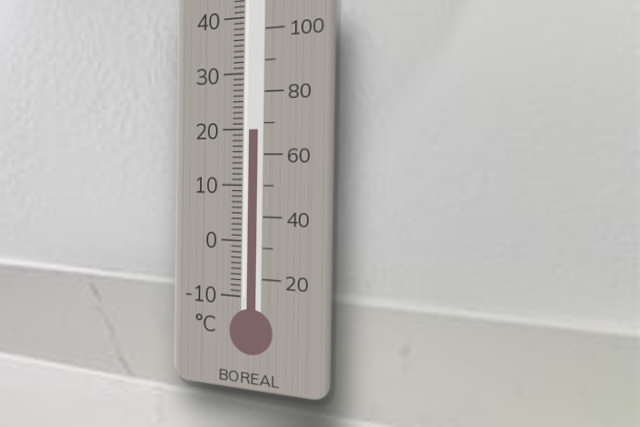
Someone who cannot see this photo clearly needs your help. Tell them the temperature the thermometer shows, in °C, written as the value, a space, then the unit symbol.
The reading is 20 °C
